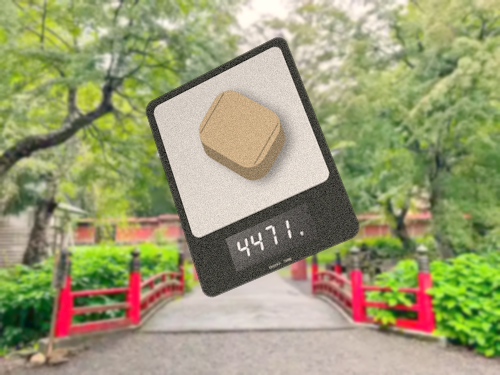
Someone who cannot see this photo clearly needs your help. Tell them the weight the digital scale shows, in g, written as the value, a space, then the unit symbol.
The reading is 4471 g
